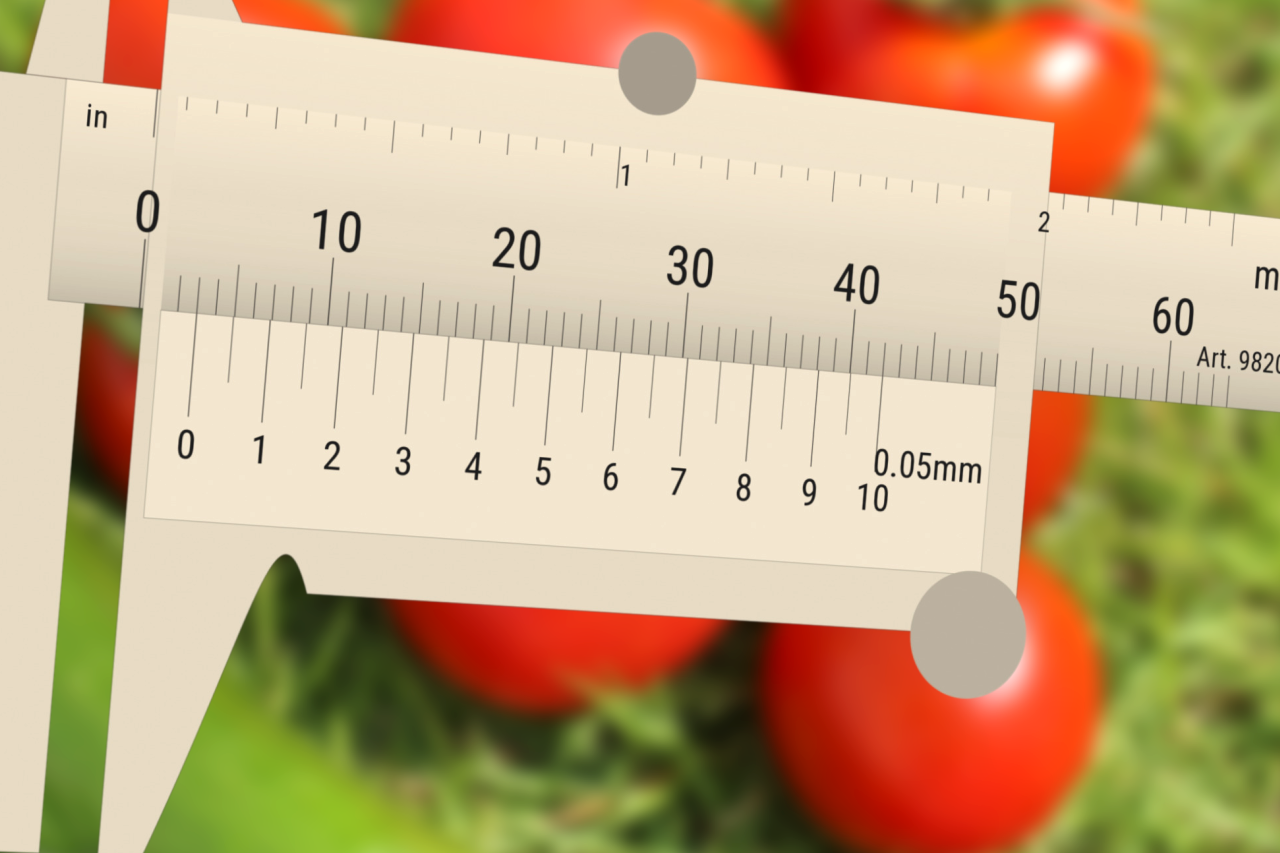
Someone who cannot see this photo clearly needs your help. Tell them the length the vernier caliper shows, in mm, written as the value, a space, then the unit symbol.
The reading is 3.0 mm
